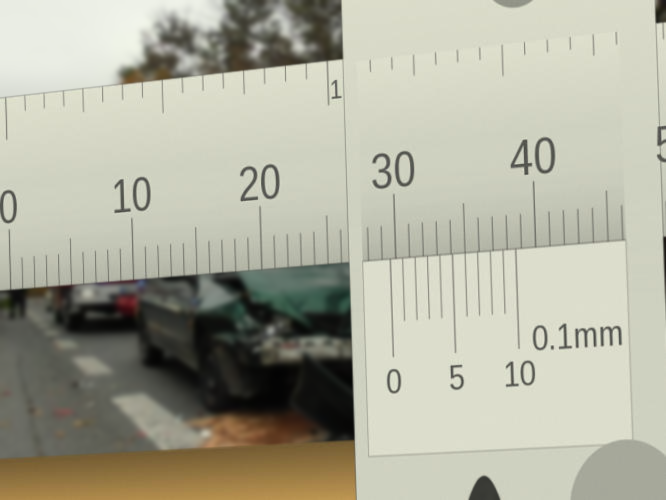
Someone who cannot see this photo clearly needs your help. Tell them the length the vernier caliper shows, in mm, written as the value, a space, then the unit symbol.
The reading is 29.6 mm
